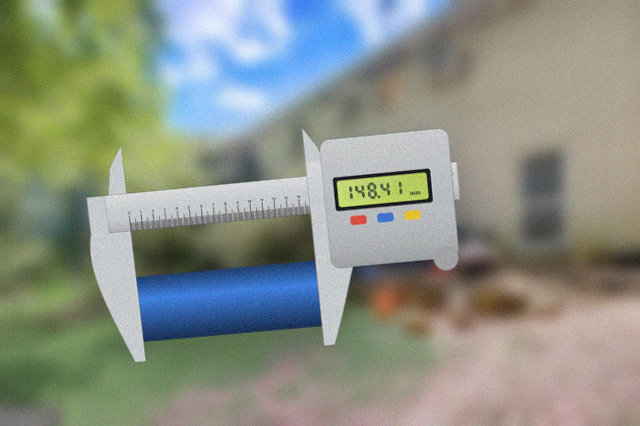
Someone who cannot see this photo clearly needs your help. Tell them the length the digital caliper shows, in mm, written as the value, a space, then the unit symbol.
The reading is 148.41 mm
